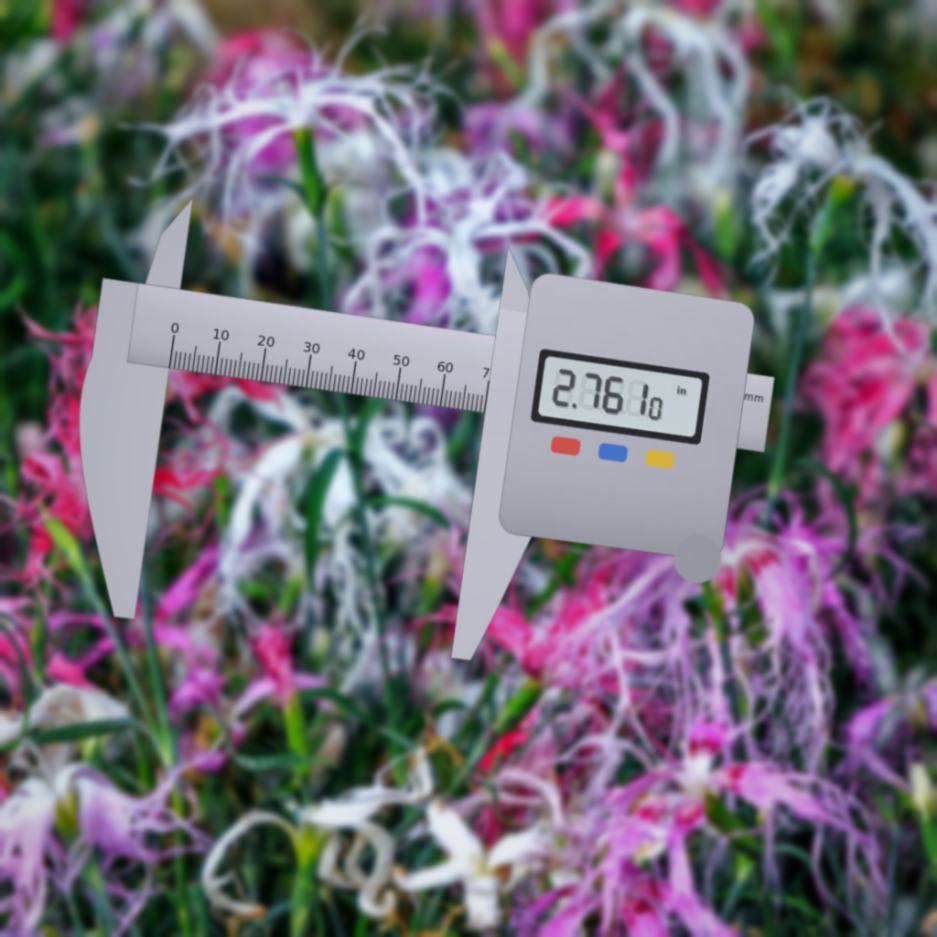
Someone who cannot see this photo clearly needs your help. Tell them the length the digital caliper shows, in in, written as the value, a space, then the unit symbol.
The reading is 2.7610 in
